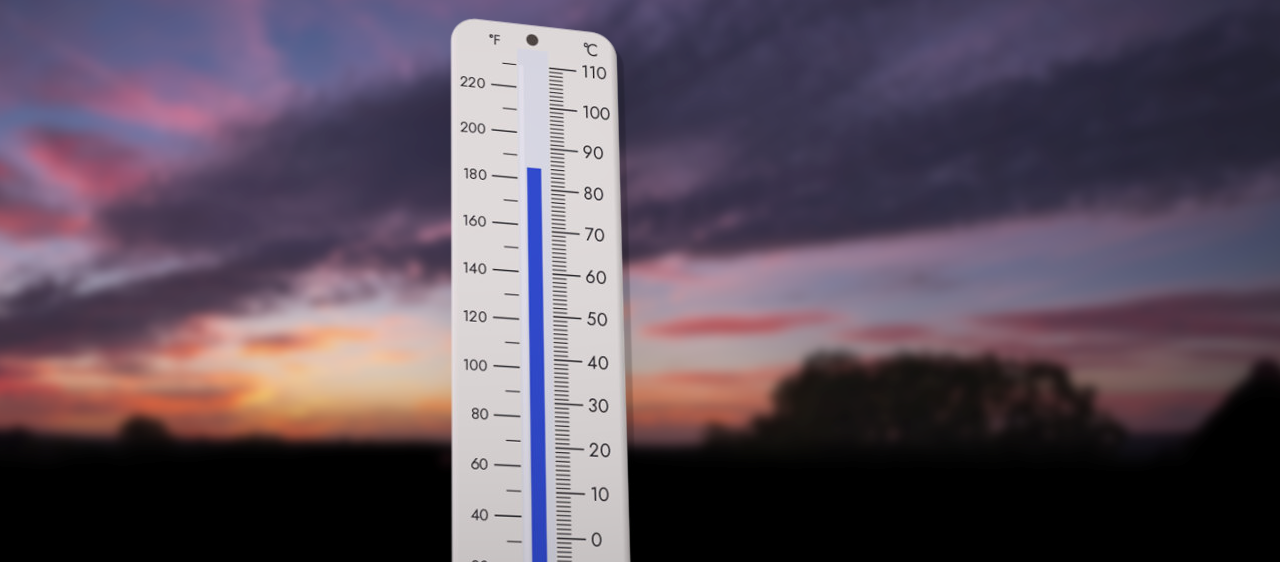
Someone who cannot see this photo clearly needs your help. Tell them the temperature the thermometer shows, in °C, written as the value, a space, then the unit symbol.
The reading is 85 °C
